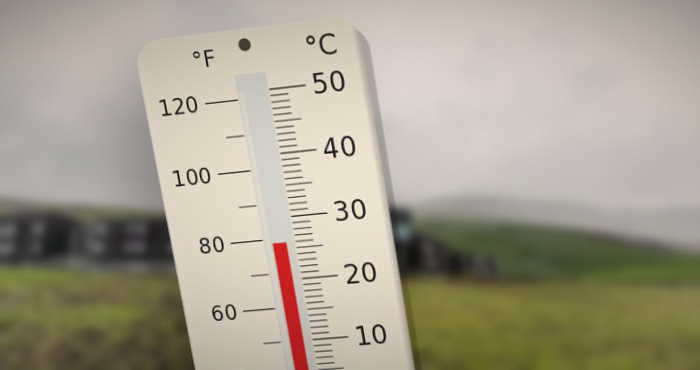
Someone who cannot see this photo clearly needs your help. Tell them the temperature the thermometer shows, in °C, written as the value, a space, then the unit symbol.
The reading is 26 °C
